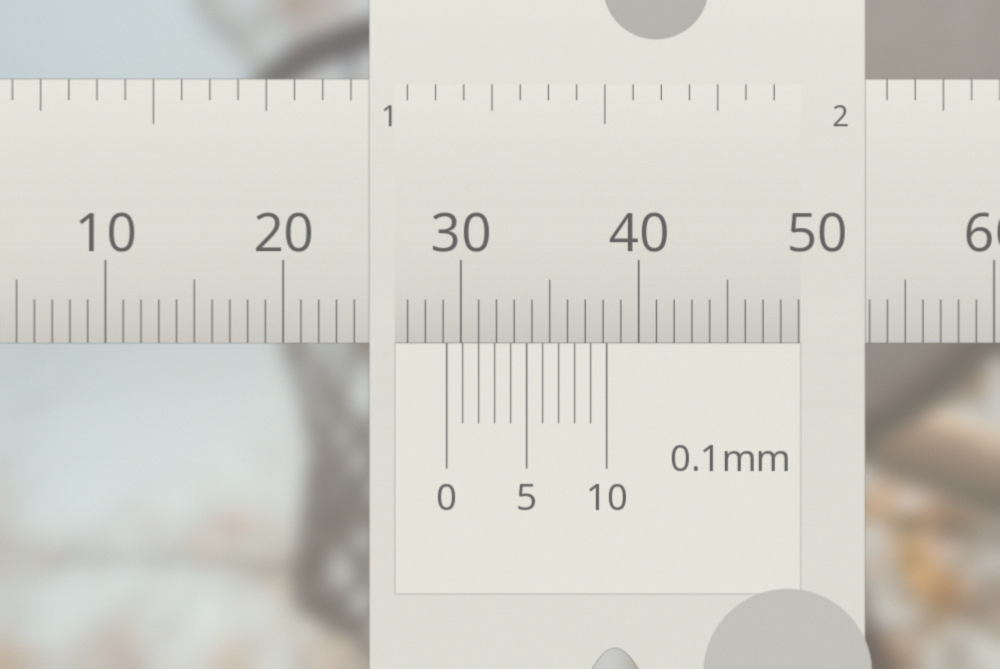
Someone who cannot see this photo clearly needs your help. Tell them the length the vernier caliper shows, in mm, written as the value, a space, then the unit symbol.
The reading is 29.2 mm
